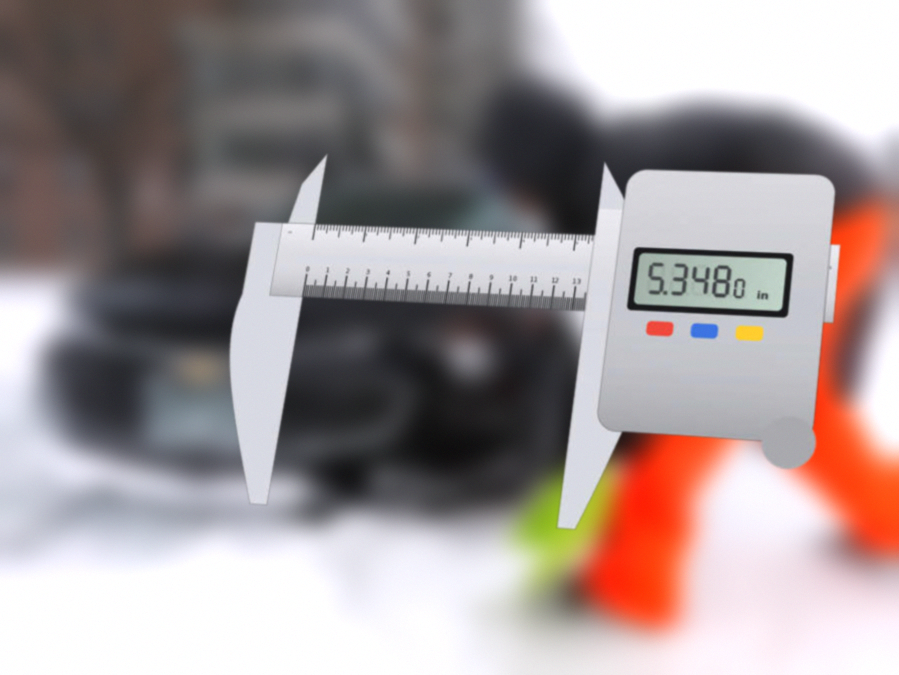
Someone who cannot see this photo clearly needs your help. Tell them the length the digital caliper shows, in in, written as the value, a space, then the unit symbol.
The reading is 5.3480 in
